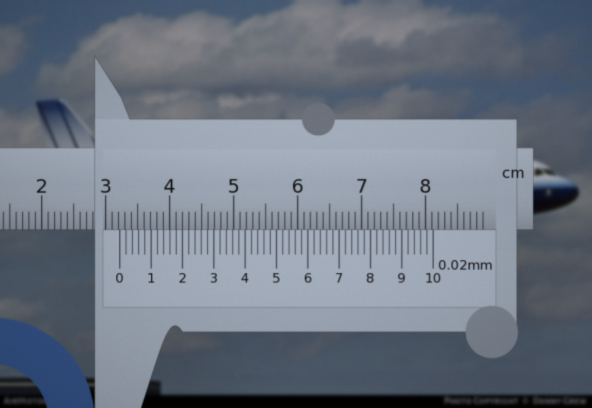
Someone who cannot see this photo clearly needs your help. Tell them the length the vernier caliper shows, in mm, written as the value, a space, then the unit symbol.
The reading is 32.2 mm
